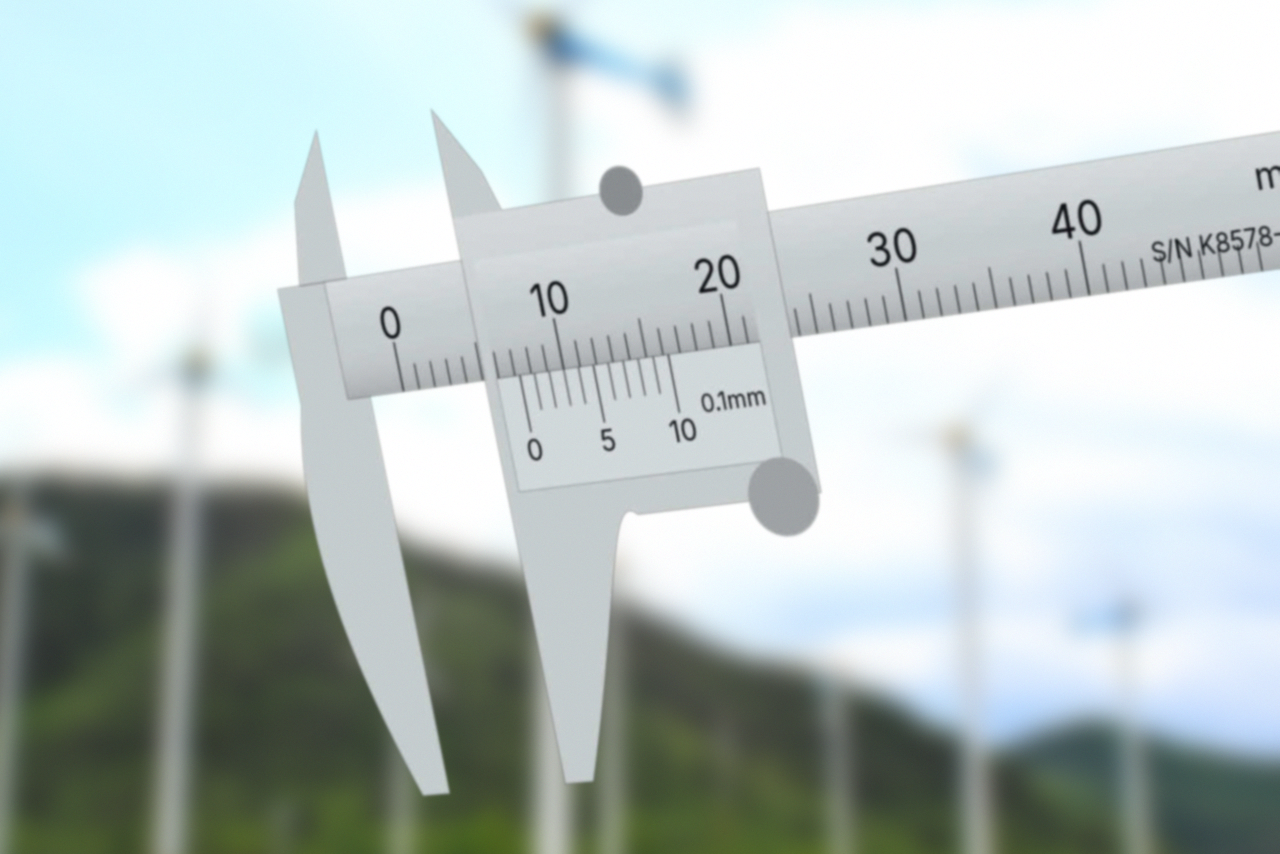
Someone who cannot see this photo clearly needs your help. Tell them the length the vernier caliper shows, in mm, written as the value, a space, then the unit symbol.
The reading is 7.3 mm
